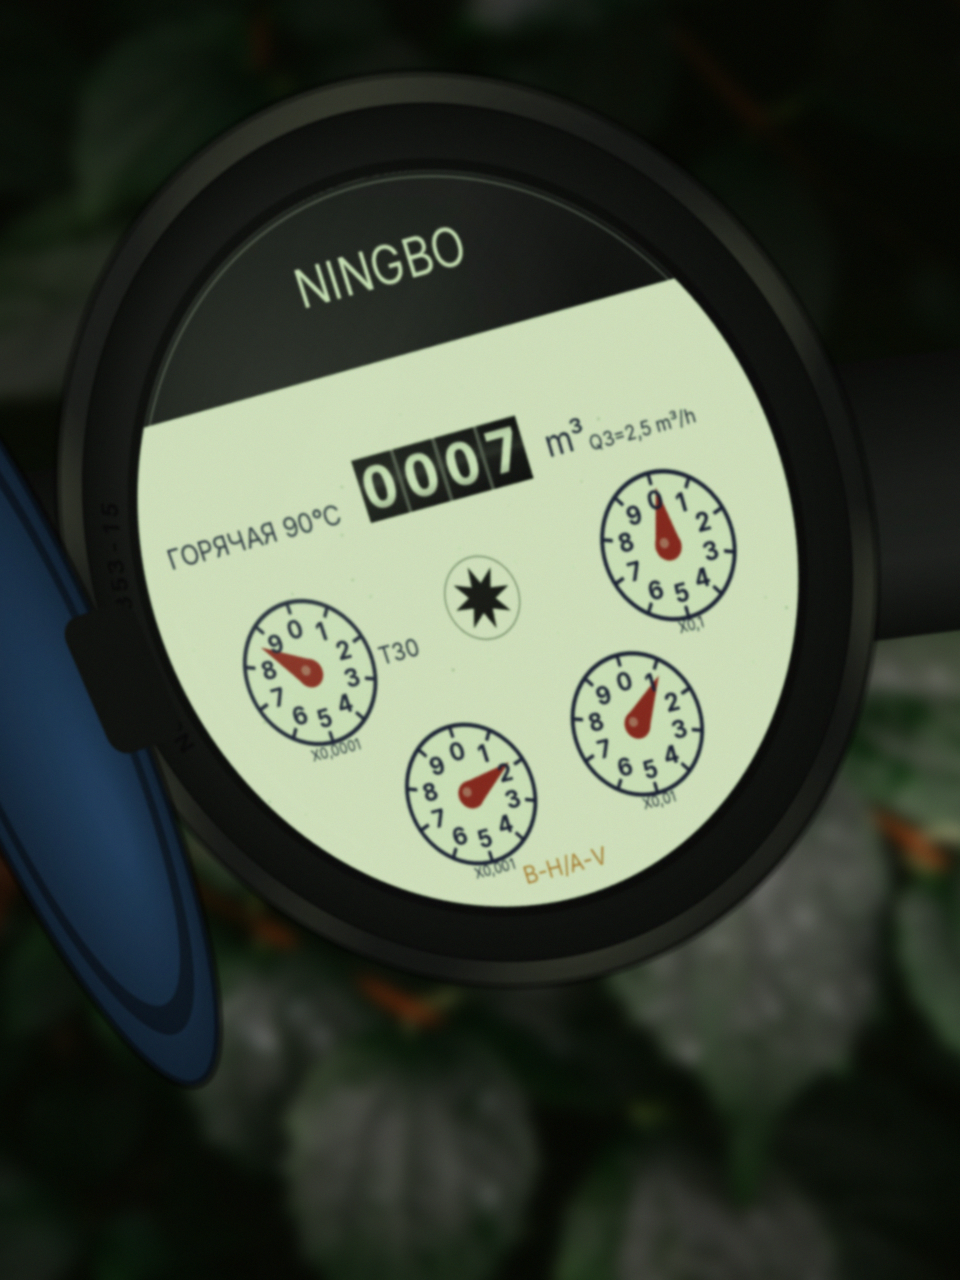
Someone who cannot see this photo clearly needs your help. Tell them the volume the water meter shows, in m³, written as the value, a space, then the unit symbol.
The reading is 7.0118 m³
